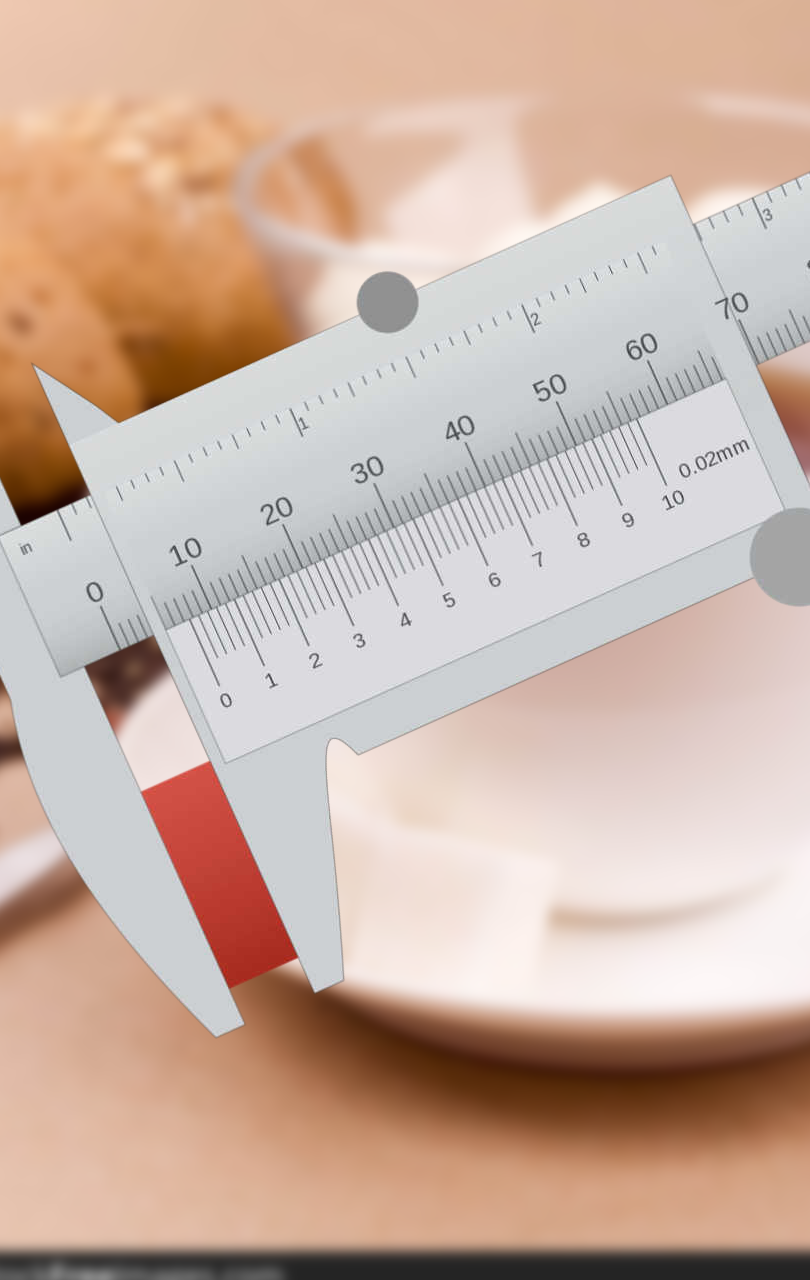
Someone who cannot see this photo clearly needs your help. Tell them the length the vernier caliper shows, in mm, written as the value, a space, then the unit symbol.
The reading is 7.6 mm
